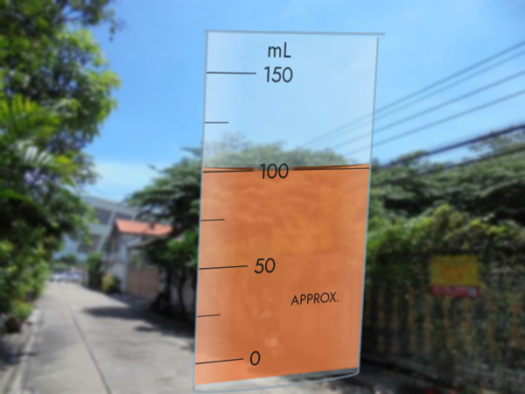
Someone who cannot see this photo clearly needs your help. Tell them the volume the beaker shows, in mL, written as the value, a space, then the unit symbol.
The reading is 100 mL
